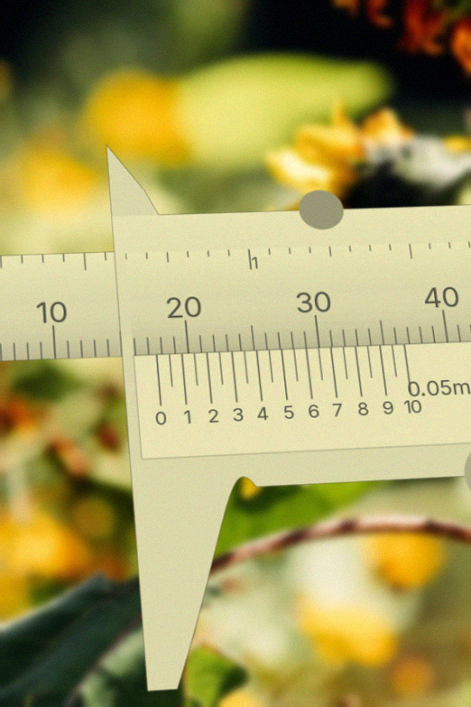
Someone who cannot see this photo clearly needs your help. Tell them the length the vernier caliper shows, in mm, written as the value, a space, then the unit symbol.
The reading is 17.6 mm
